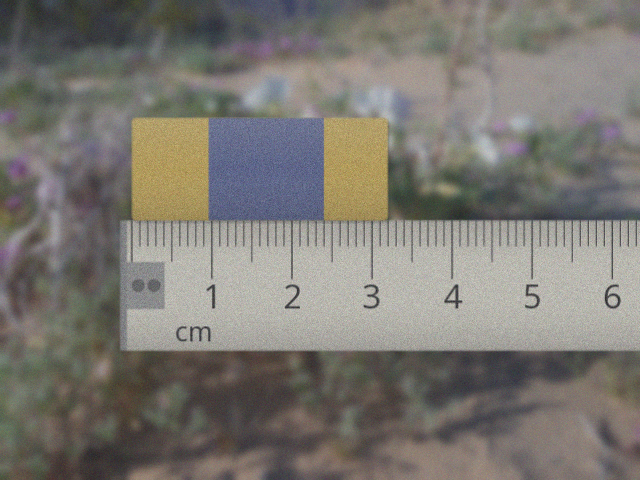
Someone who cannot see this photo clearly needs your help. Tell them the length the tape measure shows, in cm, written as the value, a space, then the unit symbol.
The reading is 3.2 cm
